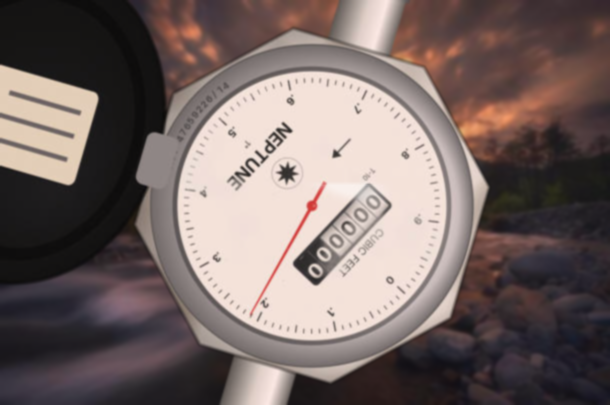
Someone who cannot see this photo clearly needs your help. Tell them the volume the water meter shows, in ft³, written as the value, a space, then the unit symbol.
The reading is 0.21 ft³
